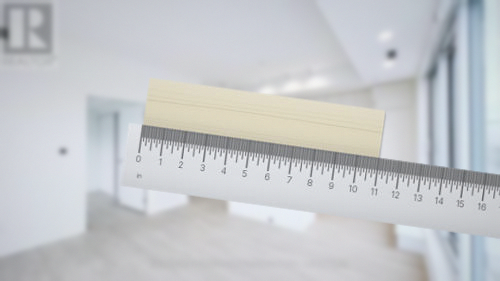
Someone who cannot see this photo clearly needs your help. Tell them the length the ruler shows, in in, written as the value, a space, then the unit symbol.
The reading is 11 in
